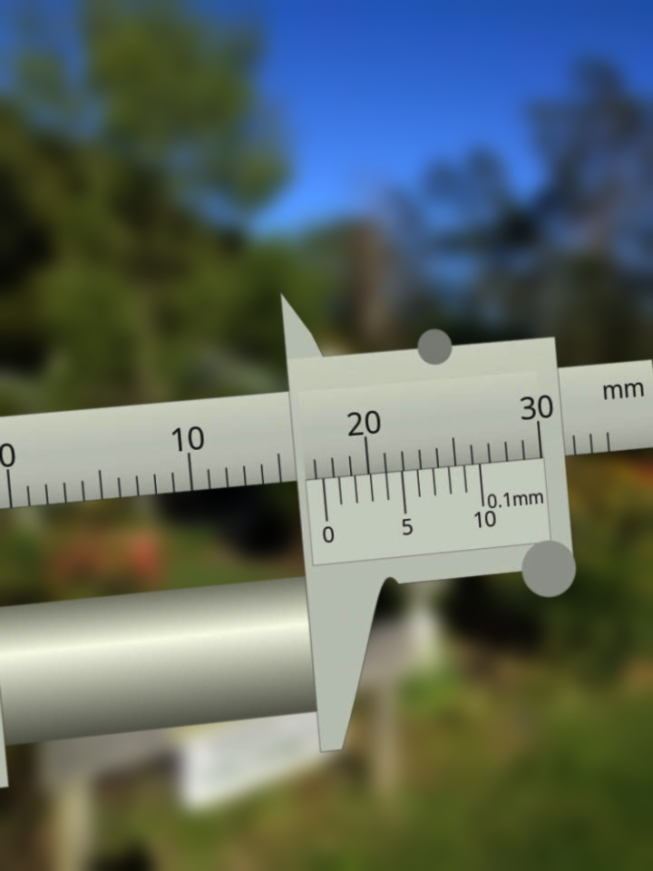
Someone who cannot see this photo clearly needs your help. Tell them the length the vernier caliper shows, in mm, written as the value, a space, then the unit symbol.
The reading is 17.4 mm
